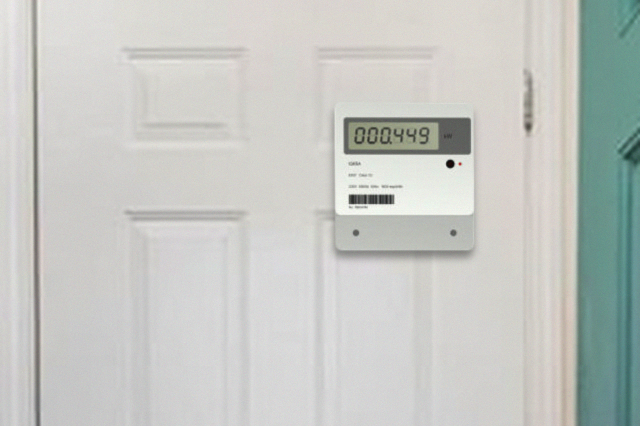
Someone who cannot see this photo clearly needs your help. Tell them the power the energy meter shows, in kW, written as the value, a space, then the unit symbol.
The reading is 0.449 kW
